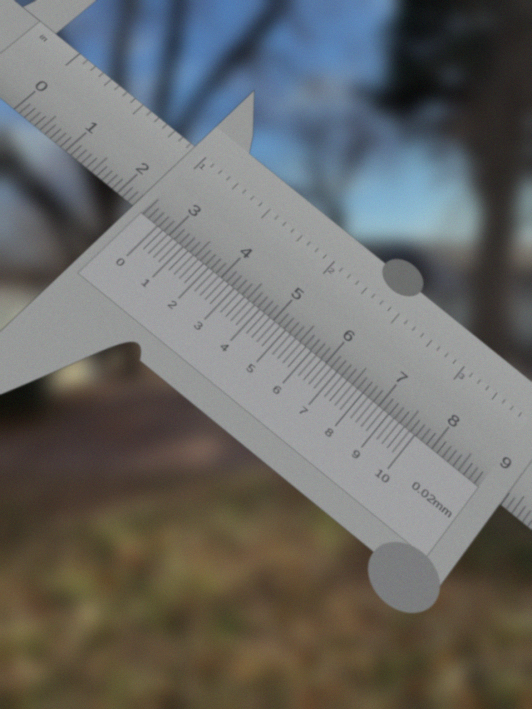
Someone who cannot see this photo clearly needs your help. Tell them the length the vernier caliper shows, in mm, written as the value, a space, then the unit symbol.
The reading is 27.8 mm
